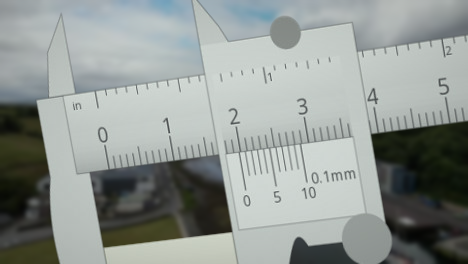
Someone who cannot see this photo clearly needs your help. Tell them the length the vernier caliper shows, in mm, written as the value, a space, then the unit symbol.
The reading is 19.8 mm
